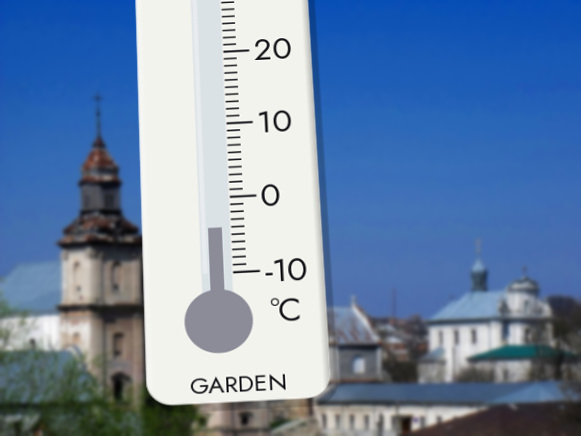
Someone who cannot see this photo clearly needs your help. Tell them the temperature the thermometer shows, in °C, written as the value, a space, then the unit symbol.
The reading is -4 °C
